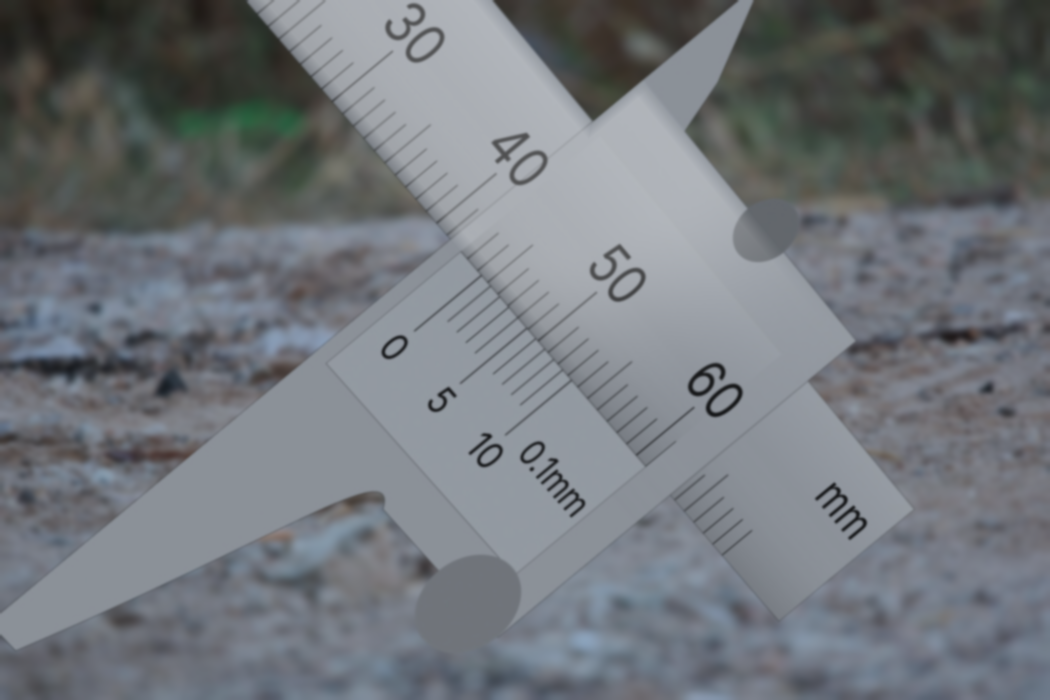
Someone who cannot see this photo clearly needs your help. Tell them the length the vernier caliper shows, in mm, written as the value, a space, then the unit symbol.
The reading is 44.4 mm
